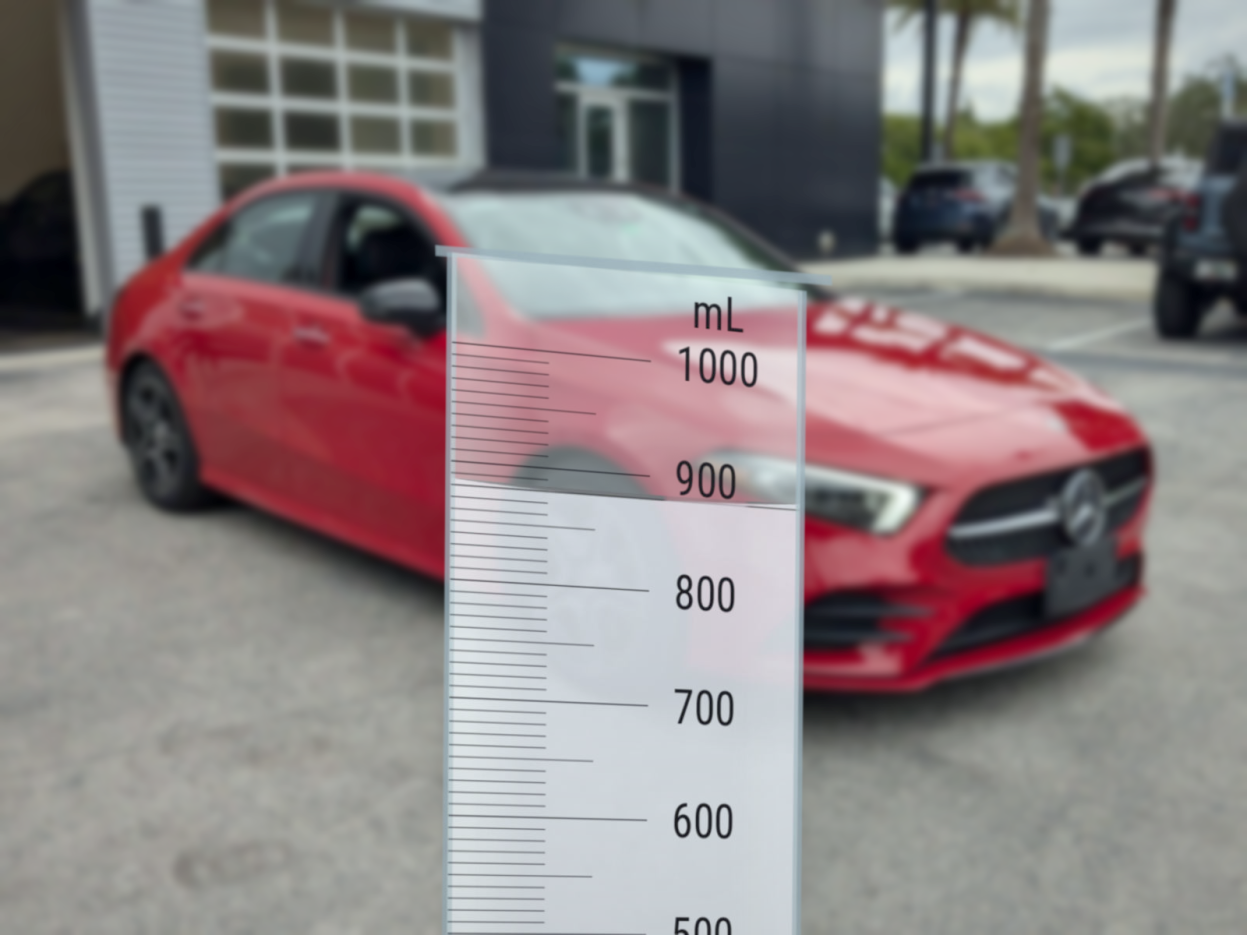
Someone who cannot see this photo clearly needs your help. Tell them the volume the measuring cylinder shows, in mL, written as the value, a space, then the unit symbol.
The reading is 880 mL
